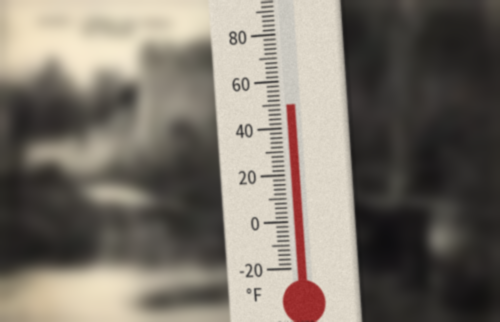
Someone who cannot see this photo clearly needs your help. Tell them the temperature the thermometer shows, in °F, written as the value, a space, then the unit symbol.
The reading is 50 °F
